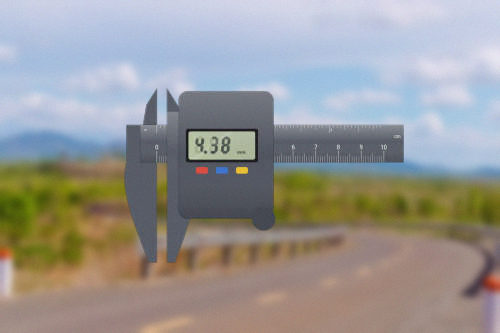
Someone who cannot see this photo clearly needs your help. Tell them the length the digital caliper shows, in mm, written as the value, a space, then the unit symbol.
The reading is 4.38 mm
